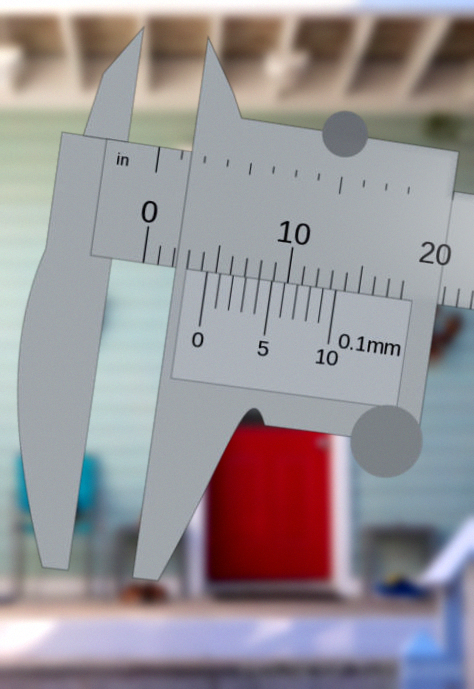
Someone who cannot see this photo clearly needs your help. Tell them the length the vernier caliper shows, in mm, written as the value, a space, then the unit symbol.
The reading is 4.4 mm
